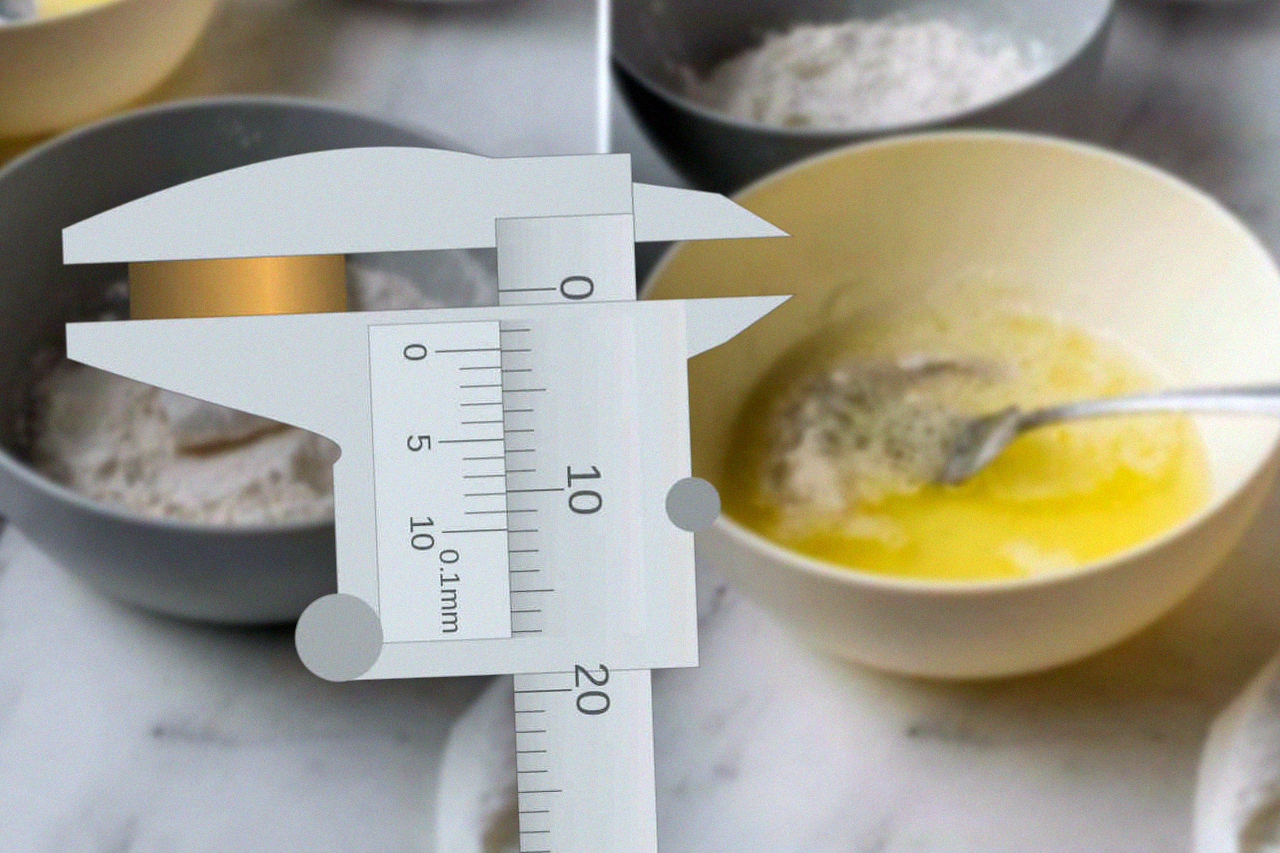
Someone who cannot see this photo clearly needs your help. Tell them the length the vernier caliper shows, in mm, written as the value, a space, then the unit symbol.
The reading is 2.9 mm
